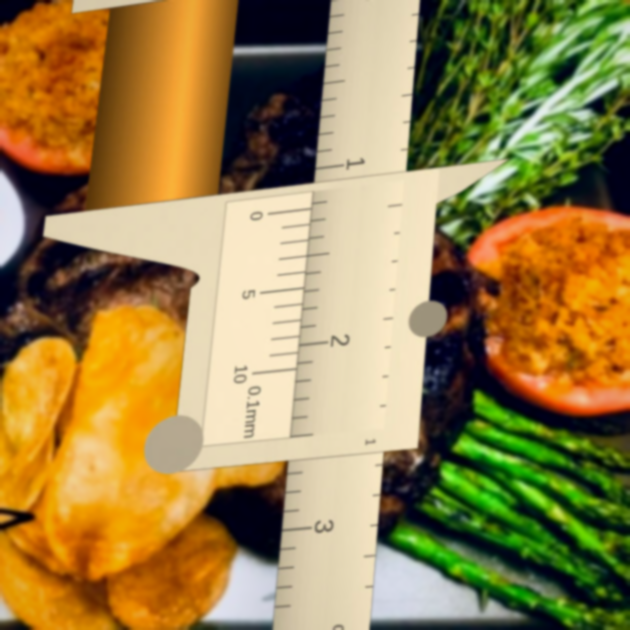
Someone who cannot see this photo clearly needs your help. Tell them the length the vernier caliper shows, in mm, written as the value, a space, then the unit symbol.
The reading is 12.3 mm
